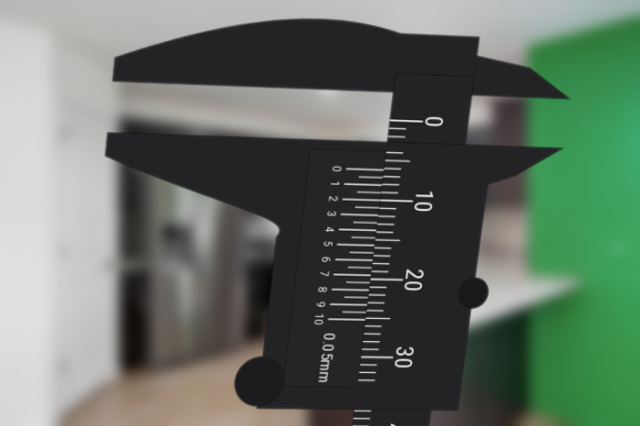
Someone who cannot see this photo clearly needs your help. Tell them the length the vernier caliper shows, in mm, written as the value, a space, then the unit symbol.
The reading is 6.2 mm
